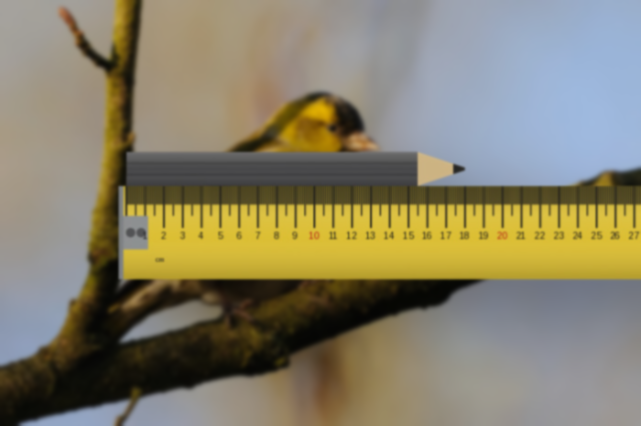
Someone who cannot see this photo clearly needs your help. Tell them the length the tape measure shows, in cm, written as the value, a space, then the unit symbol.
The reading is 18 cm
